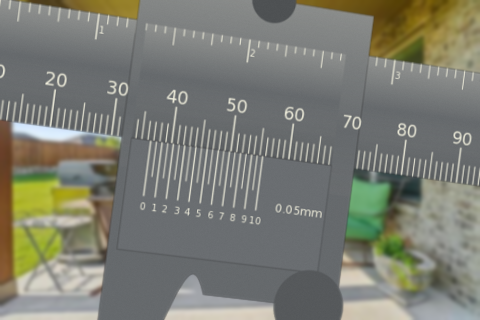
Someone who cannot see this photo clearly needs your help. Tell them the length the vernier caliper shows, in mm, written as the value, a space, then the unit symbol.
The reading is 36.5 mm
